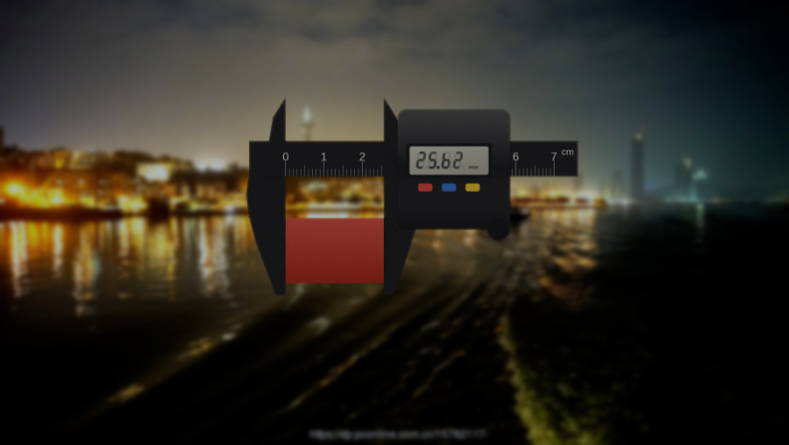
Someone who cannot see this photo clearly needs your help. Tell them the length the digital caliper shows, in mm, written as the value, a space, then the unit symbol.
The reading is 25.62 mm
